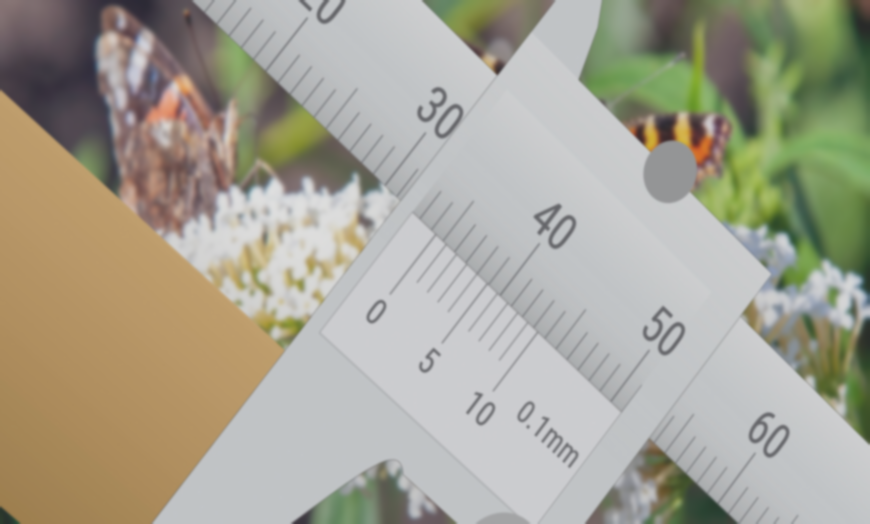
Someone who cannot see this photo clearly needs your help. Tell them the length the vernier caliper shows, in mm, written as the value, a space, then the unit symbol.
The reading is 34.4 mm
